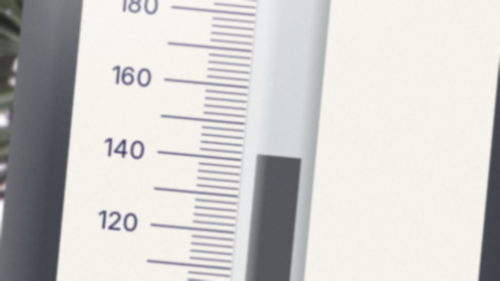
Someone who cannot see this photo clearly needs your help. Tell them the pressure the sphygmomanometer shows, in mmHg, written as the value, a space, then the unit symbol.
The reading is 142 mmHg
